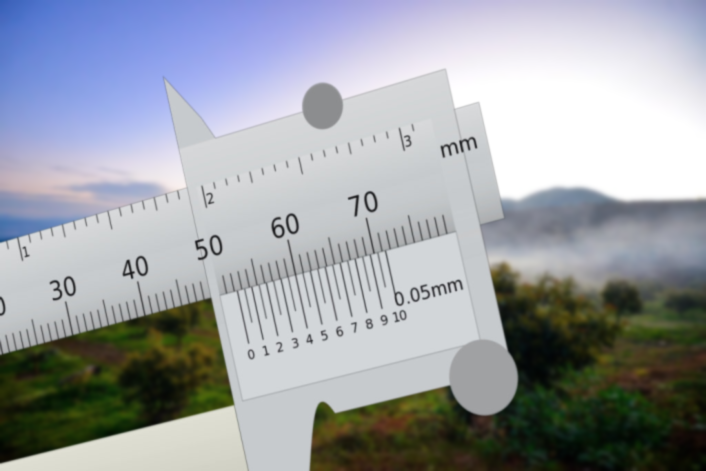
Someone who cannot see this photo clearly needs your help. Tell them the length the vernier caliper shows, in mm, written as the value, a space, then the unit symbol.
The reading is 52.4 mm
